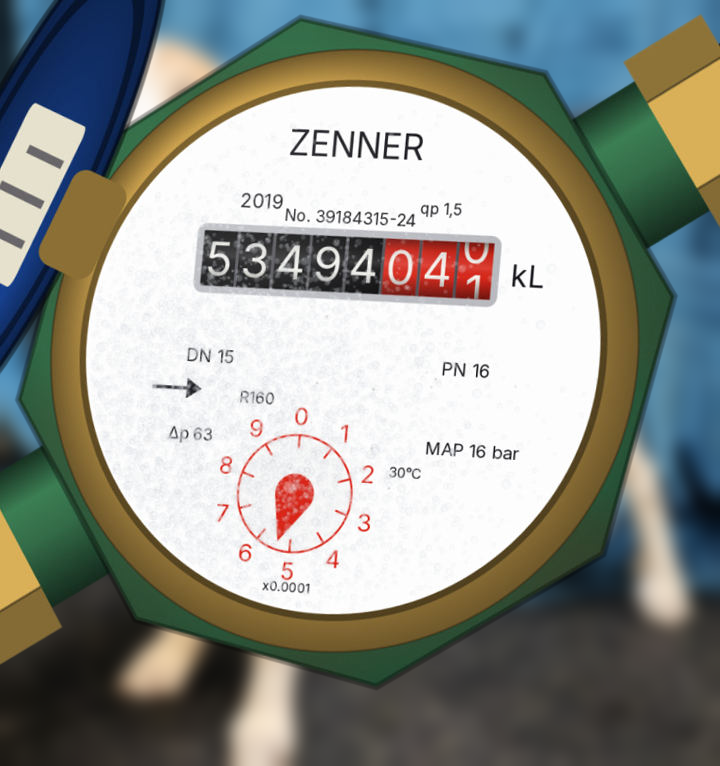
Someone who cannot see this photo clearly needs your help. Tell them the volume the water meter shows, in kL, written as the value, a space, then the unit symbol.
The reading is 53494.0405 kL
